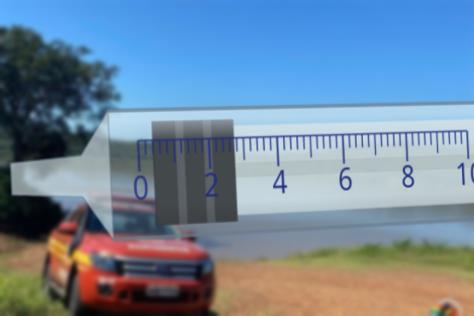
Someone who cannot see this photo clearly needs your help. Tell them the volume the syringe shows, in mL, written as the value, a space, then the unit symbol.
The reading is 0.4 mL
